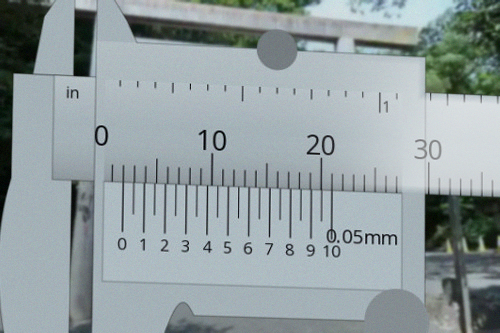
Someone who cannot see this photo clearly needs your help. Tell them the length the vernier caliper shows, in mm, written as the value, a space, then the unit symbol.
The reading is 2.0 mm
